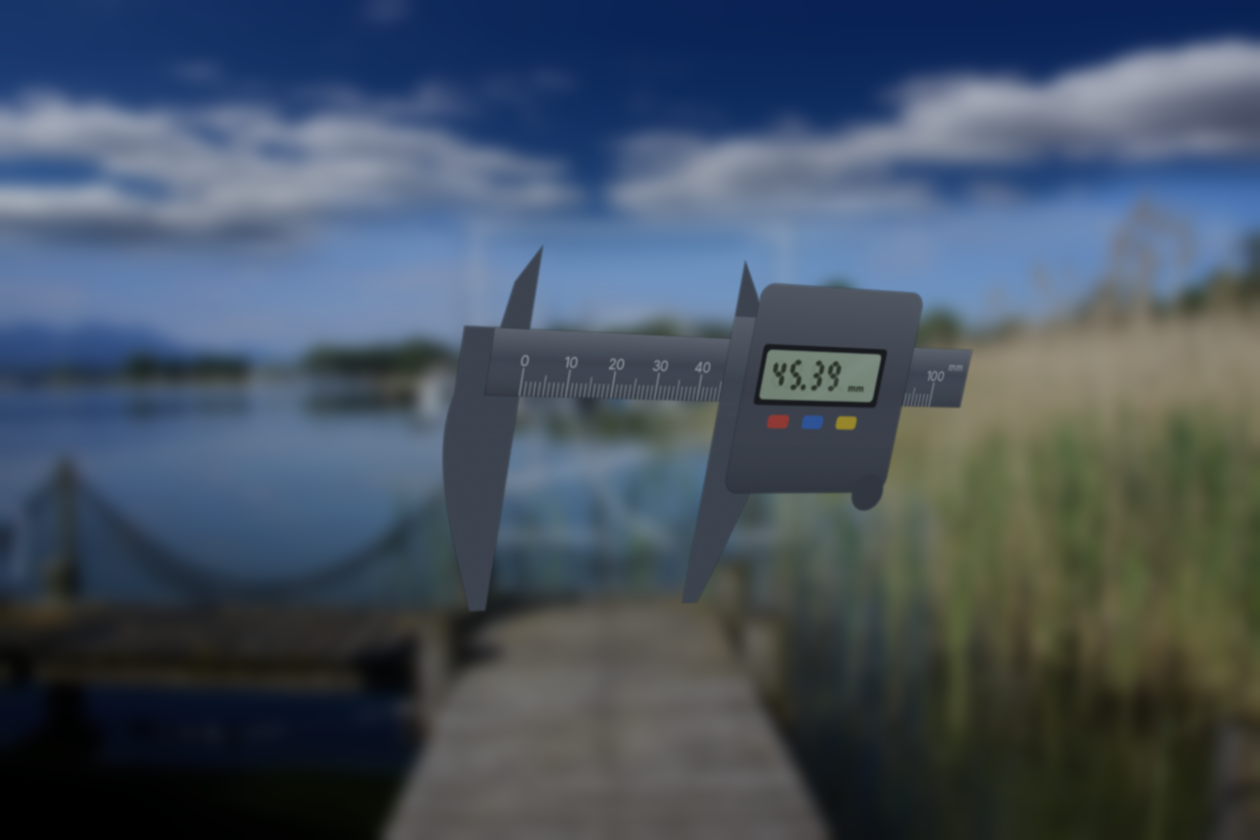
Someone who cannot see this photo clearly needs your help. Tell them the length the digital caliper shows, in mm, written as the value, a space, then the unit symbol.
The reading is 45.39 mm
